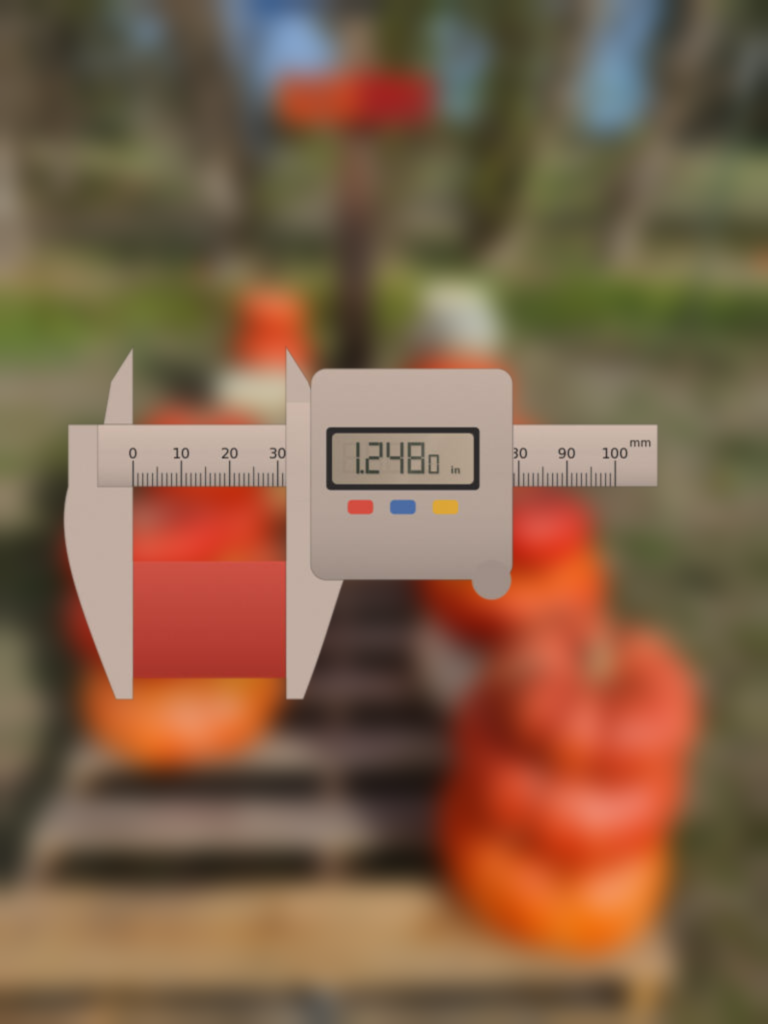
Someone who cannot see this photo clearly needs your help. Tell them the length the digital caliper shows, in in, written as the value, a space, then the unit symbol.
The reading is 1.2480 in
